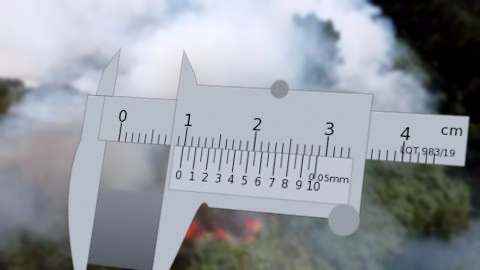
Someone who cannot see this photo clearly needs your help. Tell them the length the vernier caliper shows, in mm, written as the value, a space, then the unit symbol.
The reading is 9.8 mm
